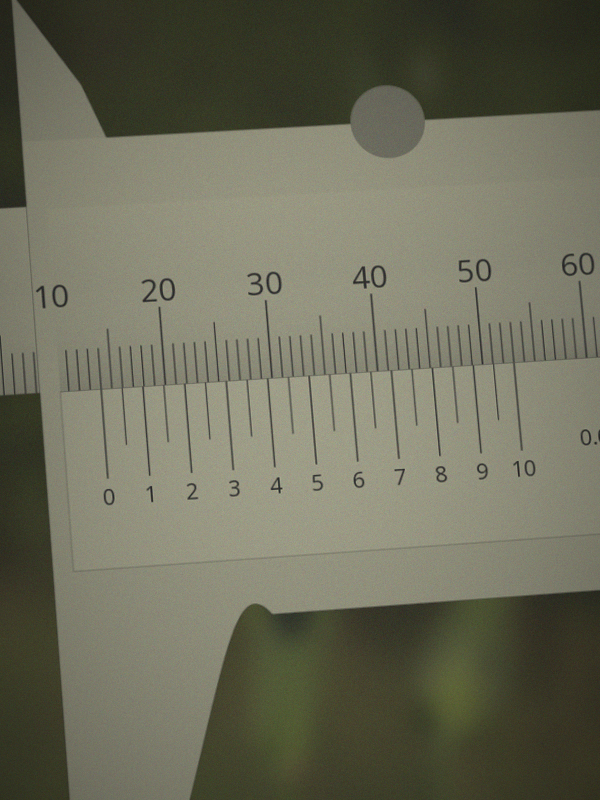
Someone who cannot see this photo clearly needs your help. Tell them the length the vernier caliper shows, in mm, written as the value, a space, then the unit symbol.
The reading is 14.0 mm
